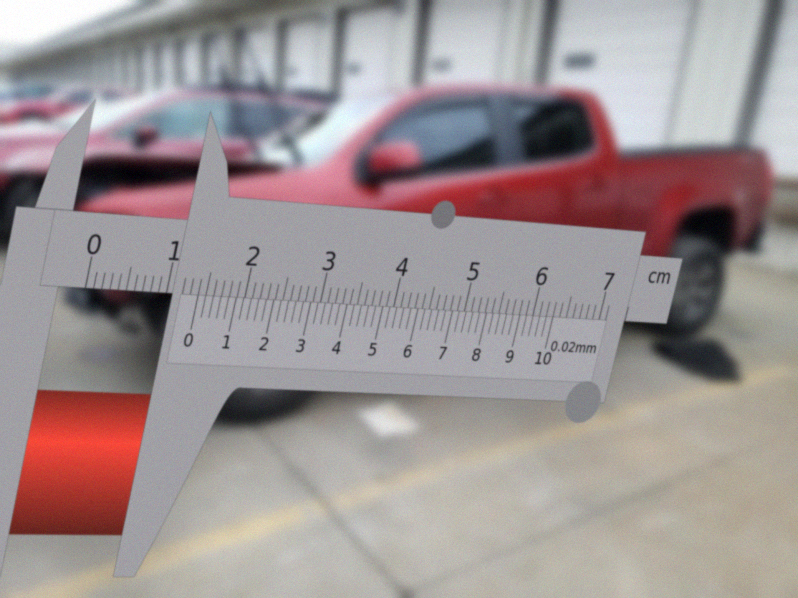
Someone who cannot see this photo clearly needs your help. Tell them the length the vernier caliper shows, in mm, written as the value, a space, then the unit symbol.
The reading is 14.0 mm
